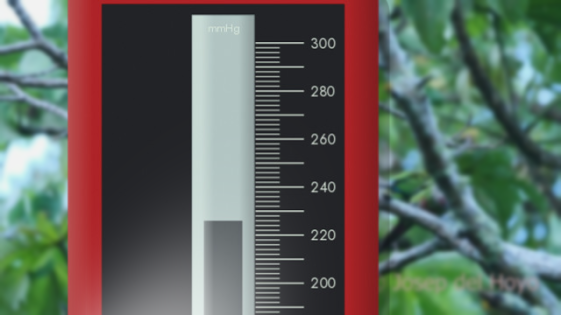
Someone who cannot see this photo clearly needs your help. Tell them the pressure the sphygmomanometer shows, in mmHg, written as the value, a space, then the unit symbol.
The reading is 226 mmHg
